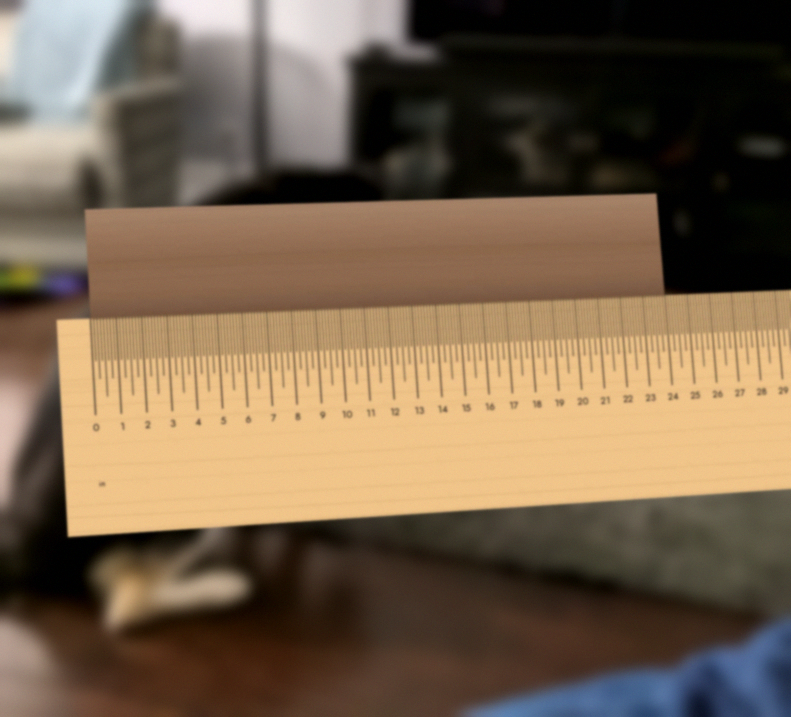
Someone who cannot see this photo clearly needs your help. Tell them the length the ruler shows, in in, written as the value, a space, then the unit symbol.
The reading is 24 in
